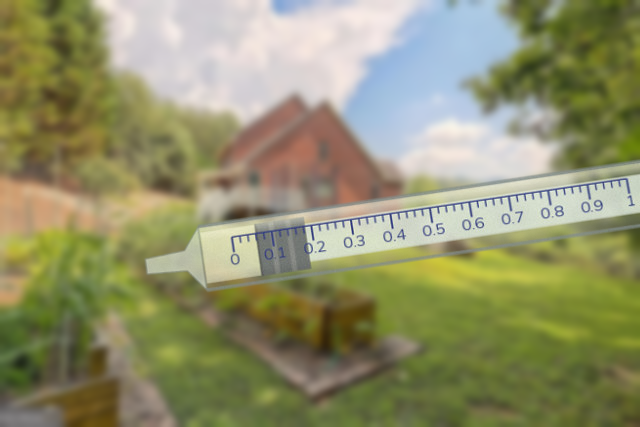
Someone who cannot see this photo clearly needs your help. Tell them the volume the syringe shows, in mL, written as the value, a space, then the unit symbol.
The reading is 0.06 mL
